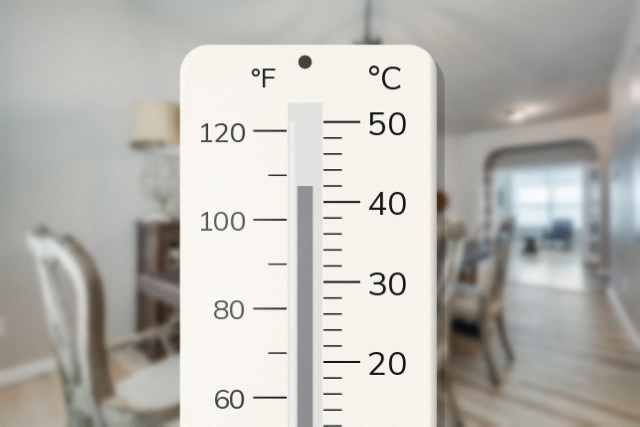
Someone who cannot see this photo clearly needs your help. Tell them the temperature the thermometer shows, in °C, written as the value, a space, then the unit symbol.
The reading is 42 °C
